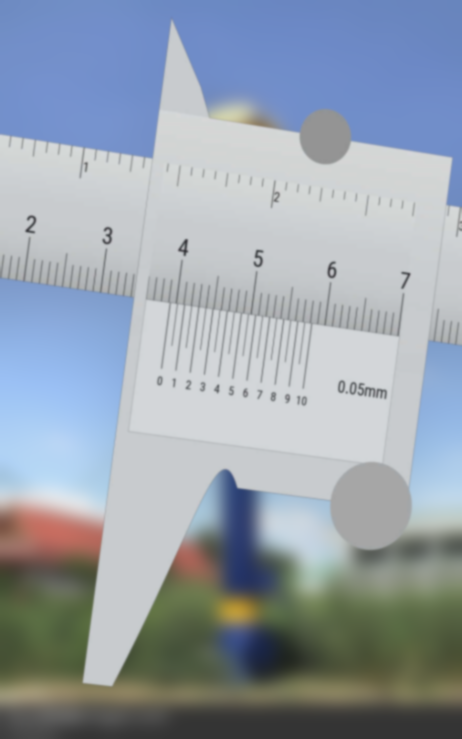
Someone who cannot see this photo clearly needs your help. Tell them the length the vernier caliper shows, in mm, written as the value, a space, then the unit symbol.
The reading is 39.2 mm
